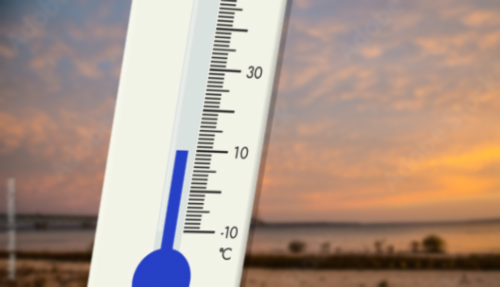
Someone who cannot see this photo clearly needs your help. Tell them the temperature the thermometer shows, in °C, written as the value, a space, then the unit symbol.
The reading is 10 °C
